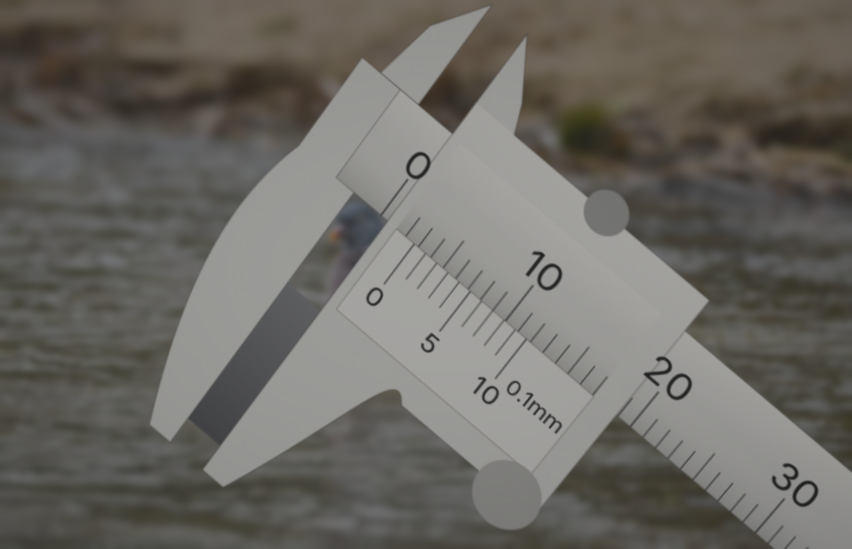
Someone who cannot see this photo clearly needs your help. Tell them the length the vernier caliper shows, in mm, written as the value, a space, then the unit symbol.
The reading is 2.7 mm
